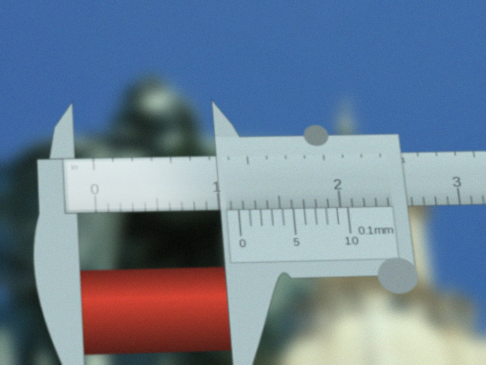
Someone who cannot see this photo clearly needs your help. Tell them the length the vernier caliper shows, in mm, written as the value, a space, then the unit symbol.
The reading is 11.6 mm
